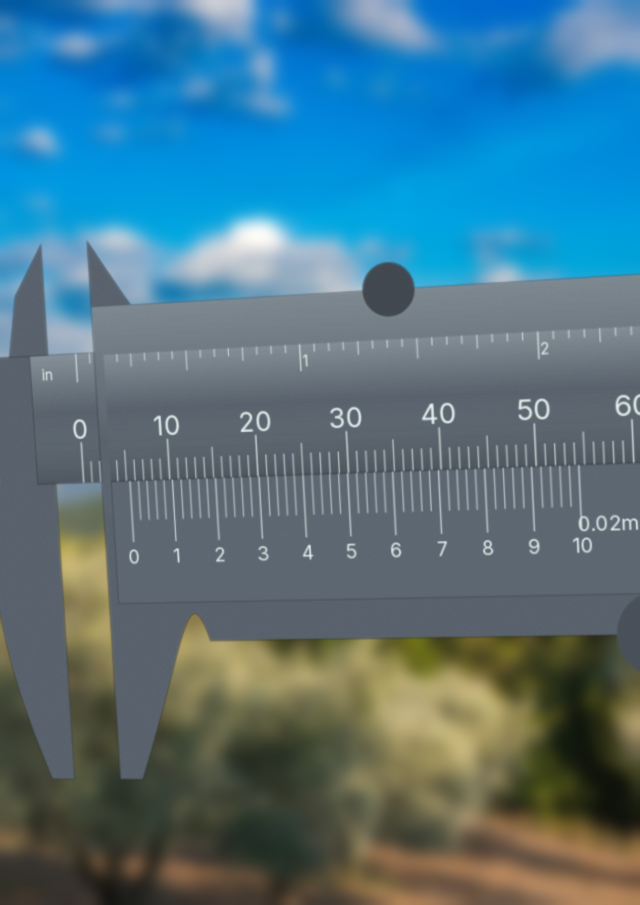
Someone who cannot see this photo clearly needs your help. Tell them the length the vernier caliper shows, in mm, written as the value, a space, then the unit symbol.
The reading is 5.4 mm
